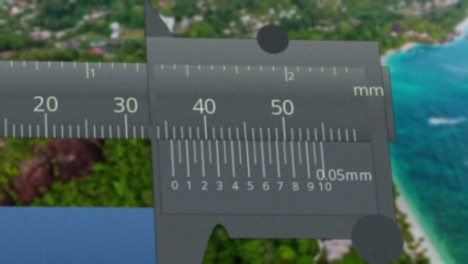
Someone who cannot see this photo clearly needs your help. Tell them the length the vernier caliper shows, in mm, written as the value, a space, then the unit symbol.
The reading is 35.6 mm
